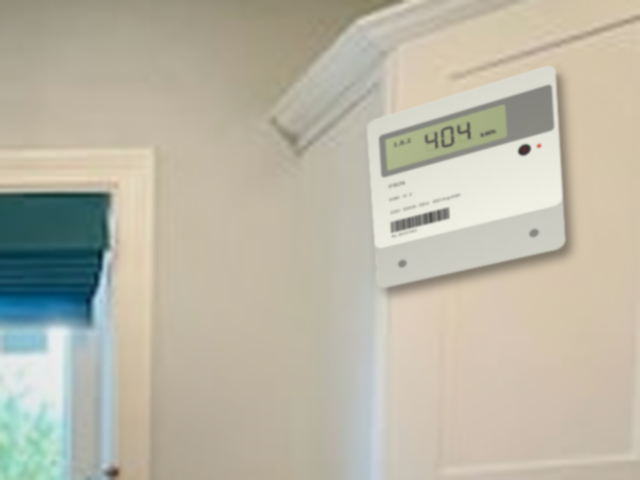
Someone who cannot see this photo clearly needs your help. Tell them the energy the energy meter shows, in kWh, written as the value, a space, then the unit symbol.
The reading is 404 kWh
